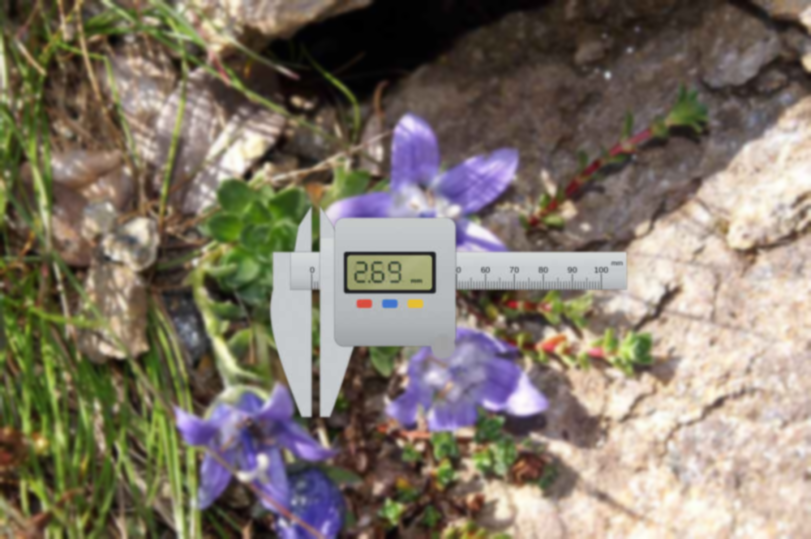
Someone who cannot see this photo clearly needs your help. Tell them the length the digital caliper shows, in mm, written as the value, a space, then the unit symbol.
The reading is 2.69 mm
